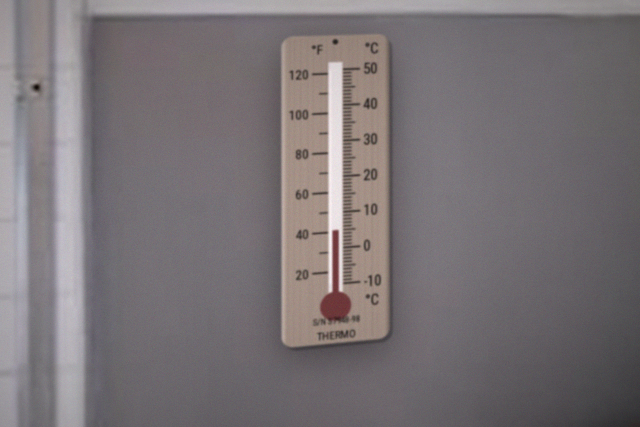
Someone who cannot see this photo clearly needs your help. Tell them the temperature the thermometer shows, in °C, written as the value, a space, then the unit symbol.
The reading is 5 °C
